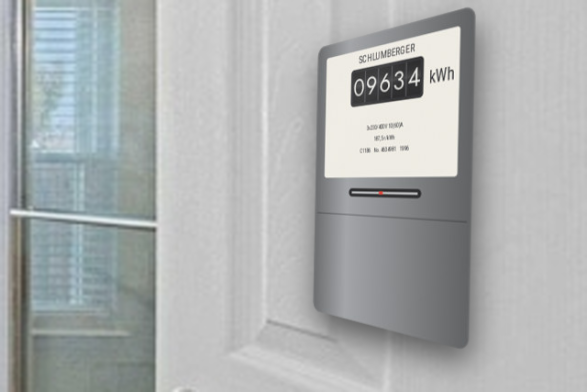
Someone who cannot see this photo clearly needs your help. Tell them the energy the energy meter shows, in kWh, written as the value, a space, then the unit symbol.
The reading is 9634 kWh
